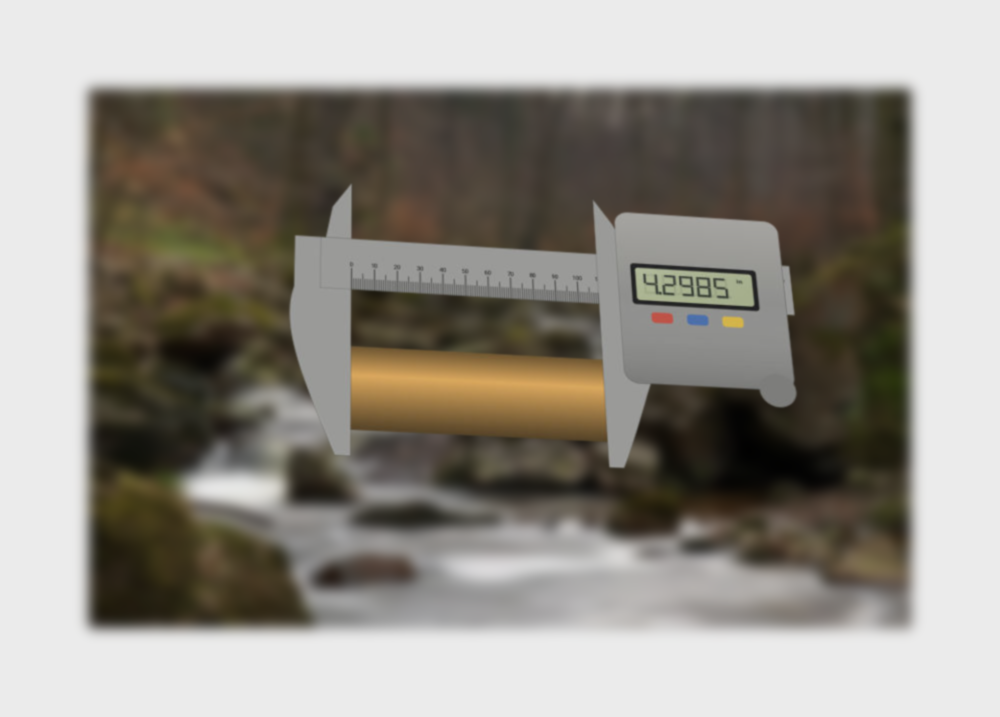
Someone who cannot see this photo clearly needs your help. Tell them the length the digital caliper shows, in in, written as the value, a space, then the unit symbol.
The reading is 4.2985 in
